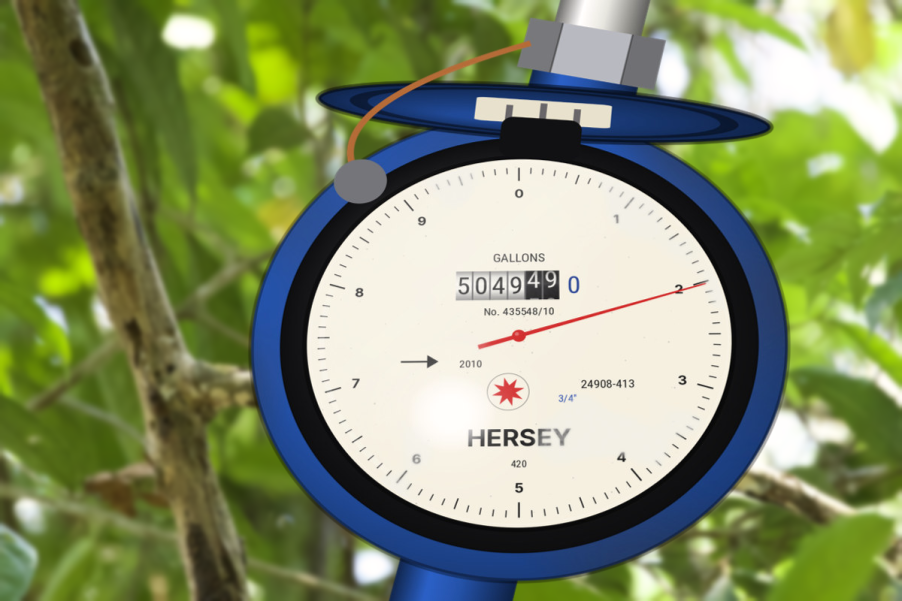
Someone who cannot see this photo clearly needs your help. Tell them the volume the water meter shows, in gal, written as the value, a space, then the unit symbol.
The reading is 5049492.0 gal
